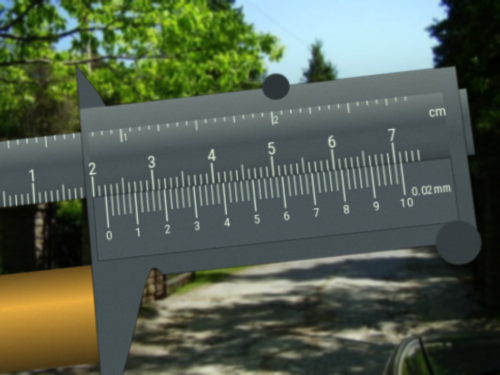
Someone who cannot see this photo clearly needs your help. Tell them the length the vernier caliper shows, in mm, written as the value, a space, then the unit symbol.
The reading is 22.0 mm
